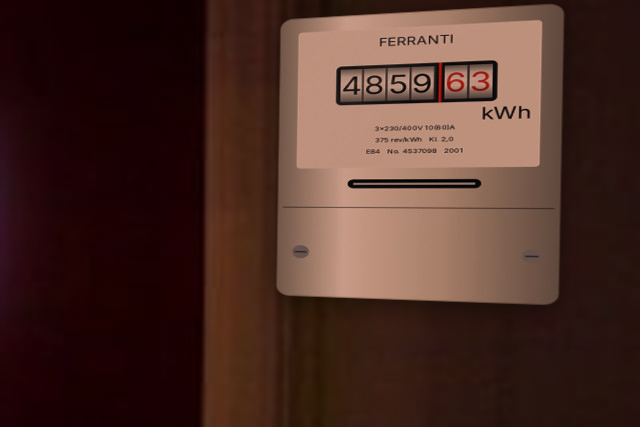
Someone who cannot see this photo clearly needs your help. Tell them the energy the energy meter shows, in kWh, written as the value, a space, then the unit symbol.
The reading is 4859.63 kWh
